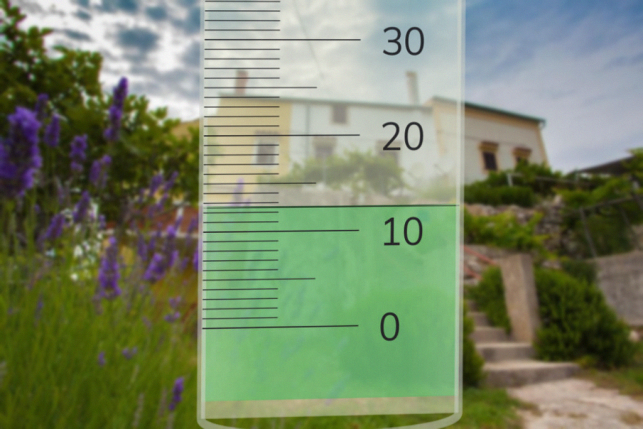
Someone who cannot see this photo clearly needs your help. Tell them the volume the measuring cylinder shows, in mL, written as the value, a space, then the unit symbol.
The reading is 12.5 mL
